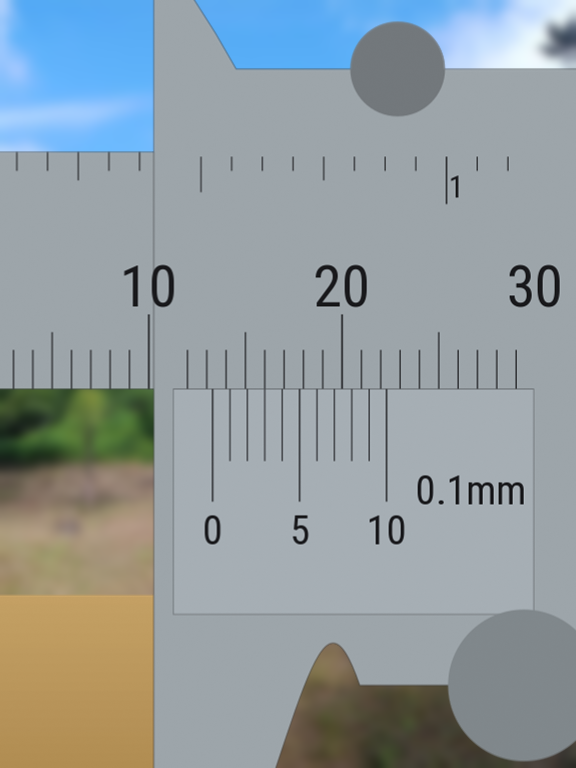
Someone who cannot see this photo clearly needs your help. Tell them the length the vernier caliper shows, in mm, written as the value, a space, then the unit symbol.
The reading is 13.3 mm
